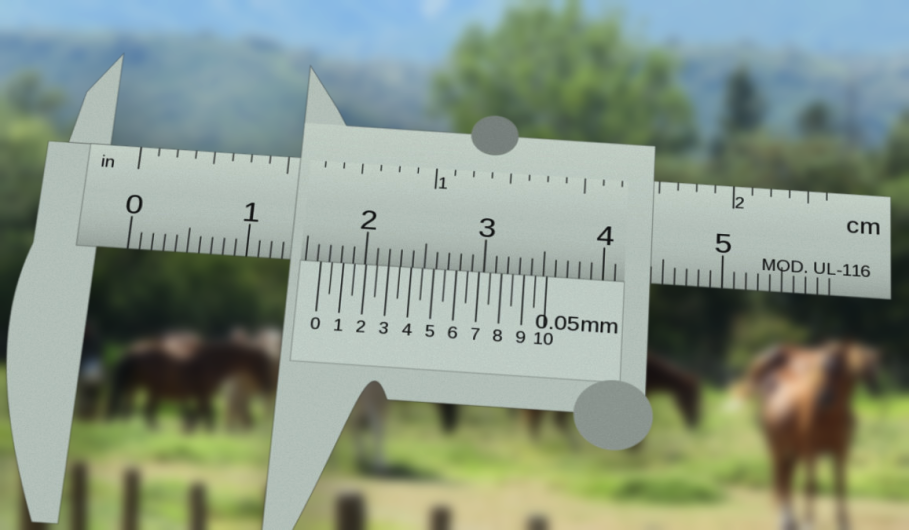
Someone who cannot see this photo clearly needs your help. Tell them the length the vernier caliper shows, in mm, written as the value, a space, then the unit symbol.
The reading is 16.3 mm
